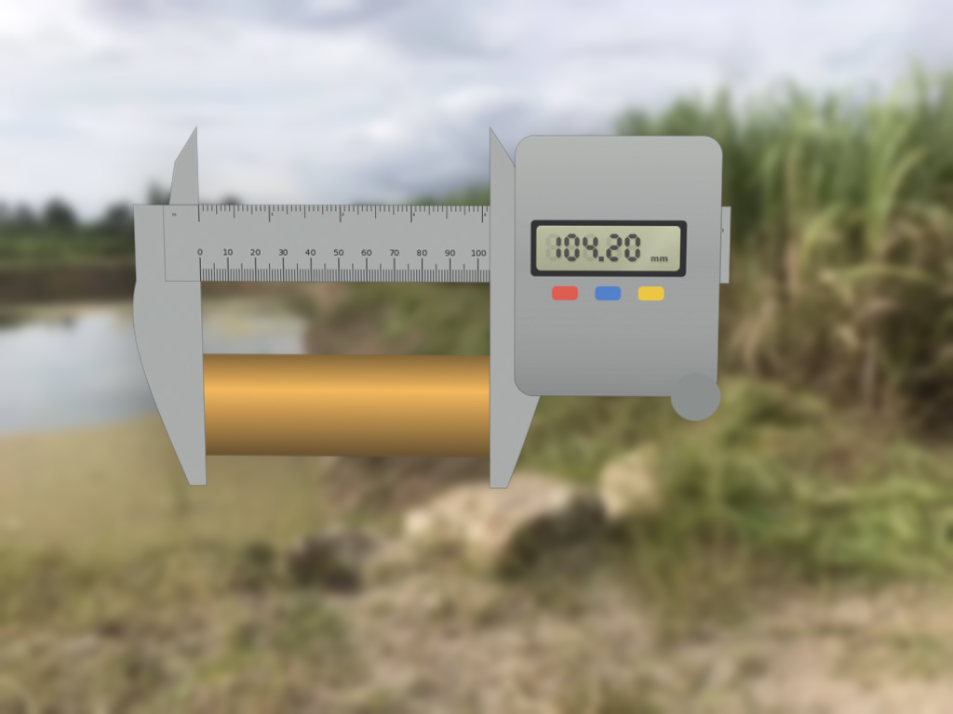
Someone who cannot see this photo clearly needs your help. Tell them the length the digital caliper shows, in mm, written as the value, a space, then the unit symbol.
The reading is 104.20 mm
